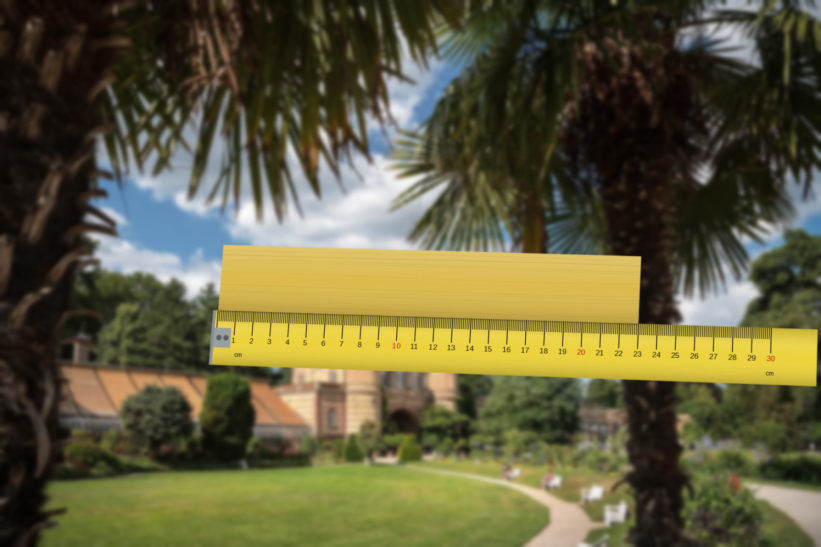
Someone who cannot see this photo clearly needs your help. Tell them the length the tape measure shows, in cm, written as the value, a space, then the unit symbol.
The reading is 23 cm
